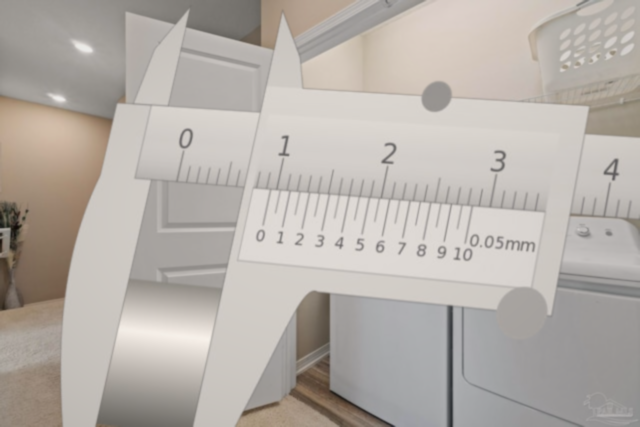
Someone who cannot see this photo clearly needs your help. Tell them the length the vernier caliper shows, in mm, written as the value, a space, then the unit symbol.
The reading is 9.4 mm
